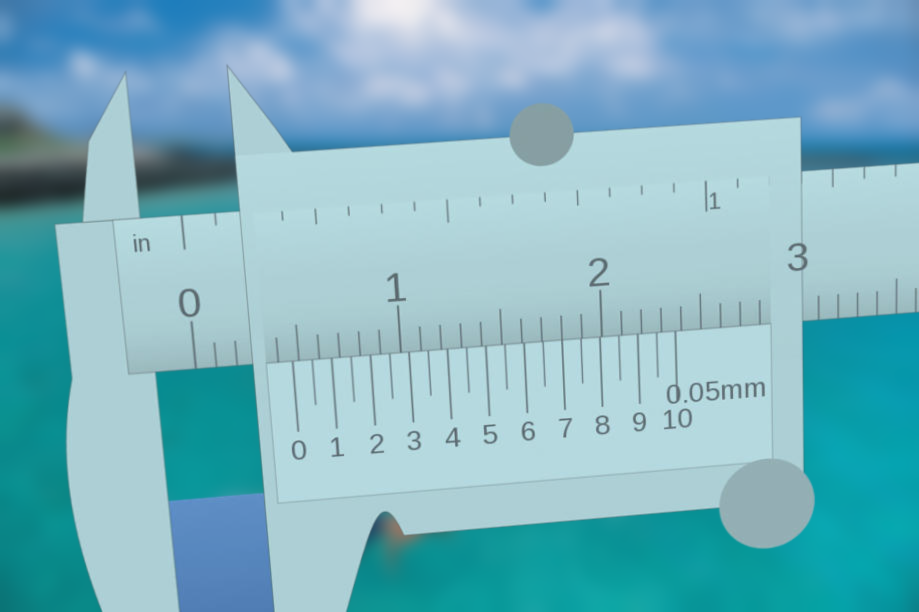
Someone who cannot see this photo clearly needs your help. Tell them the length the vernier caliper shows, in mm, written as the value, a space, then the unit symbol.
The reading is 4.7 mm
